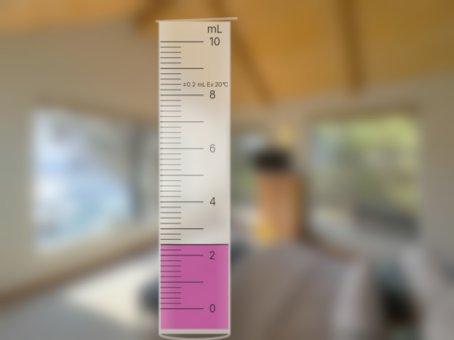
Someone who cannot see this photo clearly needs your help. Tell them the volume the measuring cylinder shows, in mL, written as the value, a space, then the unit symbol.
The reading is 2.4 mL
